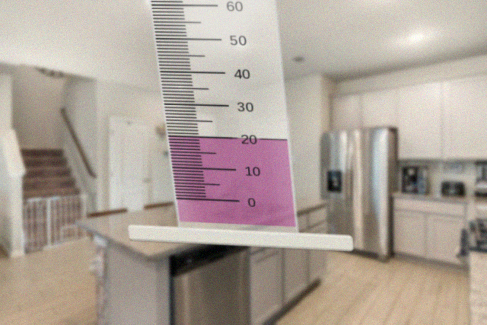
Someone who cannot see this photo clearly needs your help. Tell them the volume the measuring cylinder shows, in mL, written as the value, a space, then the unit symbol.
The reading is 20 mL
